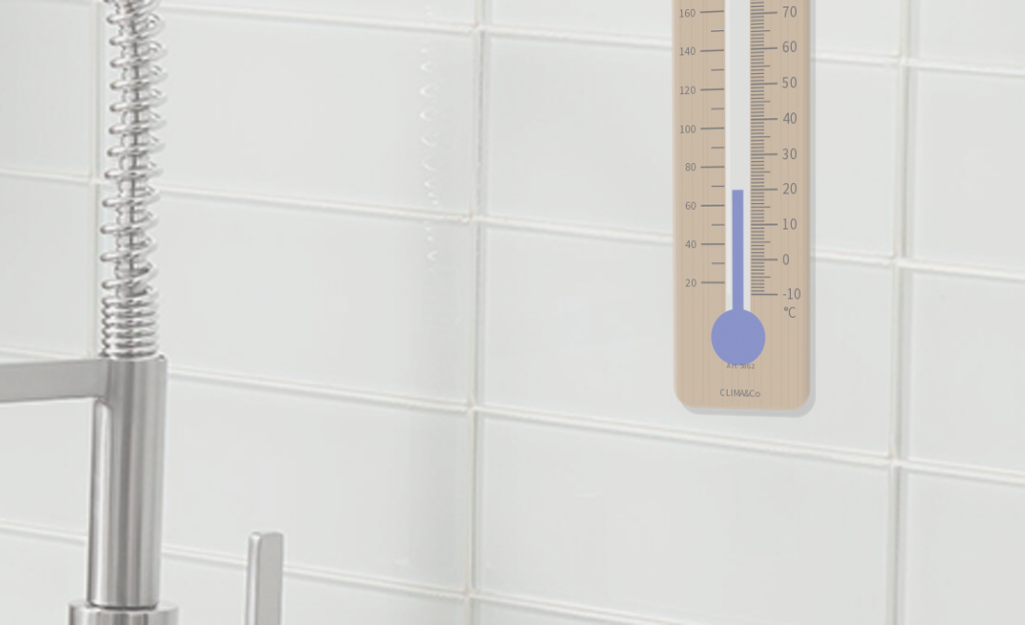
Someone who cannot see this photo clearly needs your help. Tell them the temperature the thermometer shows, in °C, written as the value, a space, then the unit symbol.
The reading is 20 °C
